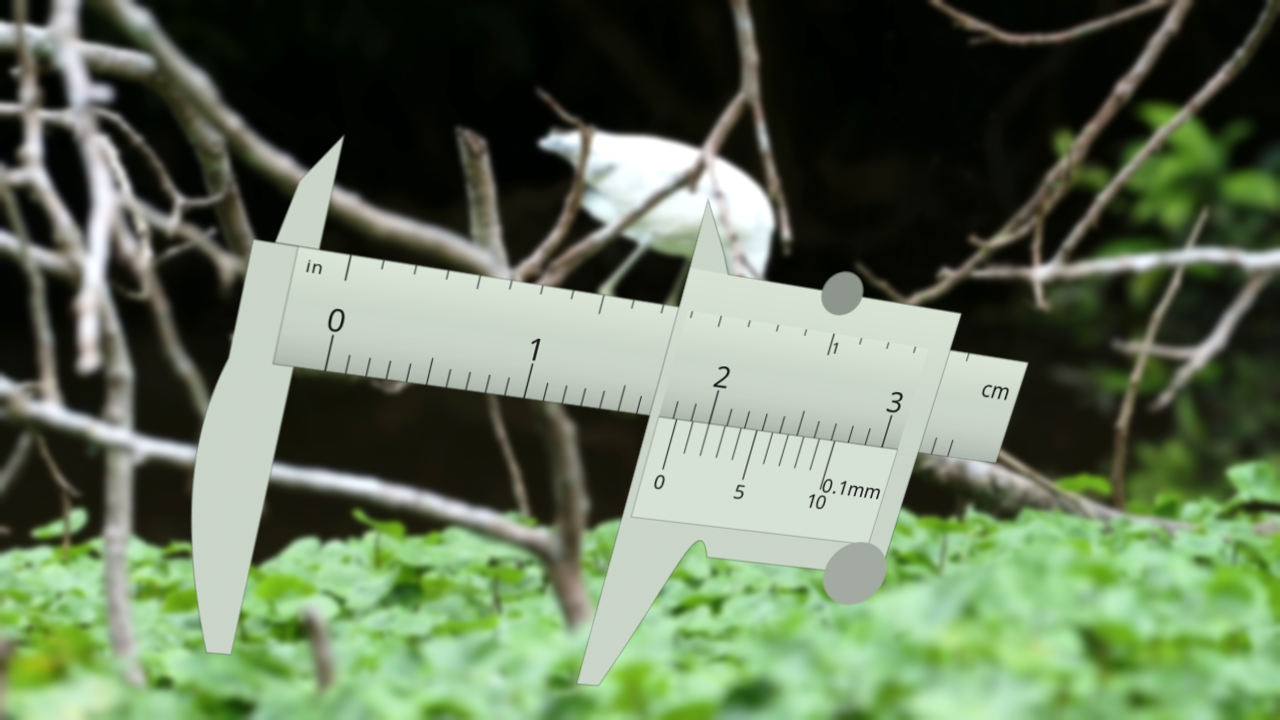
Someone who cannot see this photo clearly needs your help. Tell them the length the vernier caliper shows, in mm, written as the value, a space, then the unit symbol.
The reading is 18.2 mm
